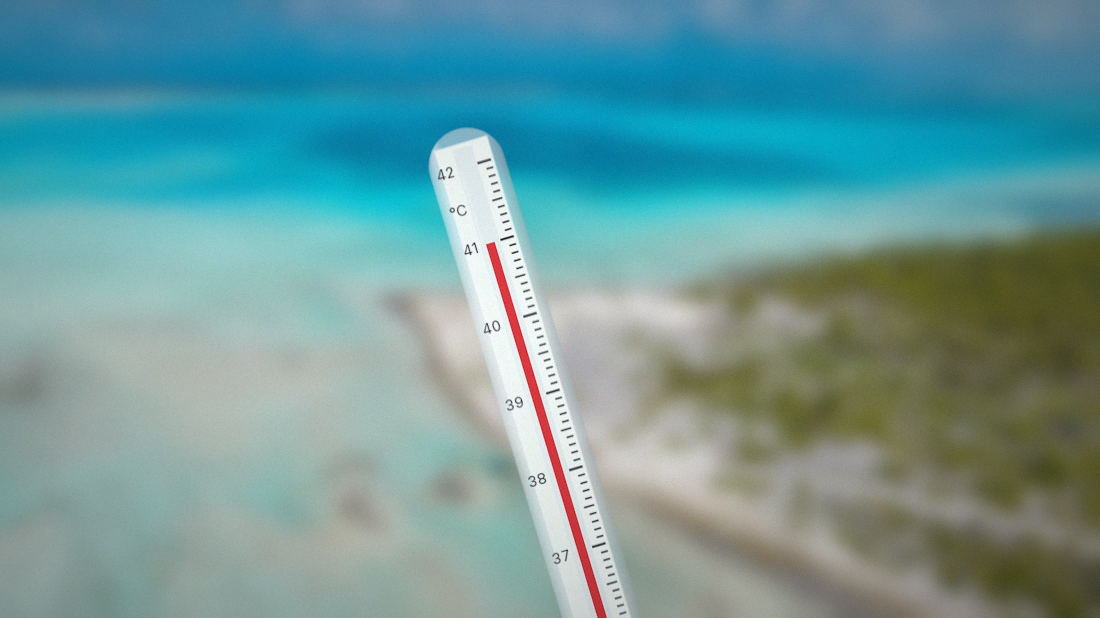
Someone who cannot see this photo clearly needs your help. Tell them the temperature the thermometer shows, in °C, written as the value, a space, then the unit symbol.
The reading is 41 °C
